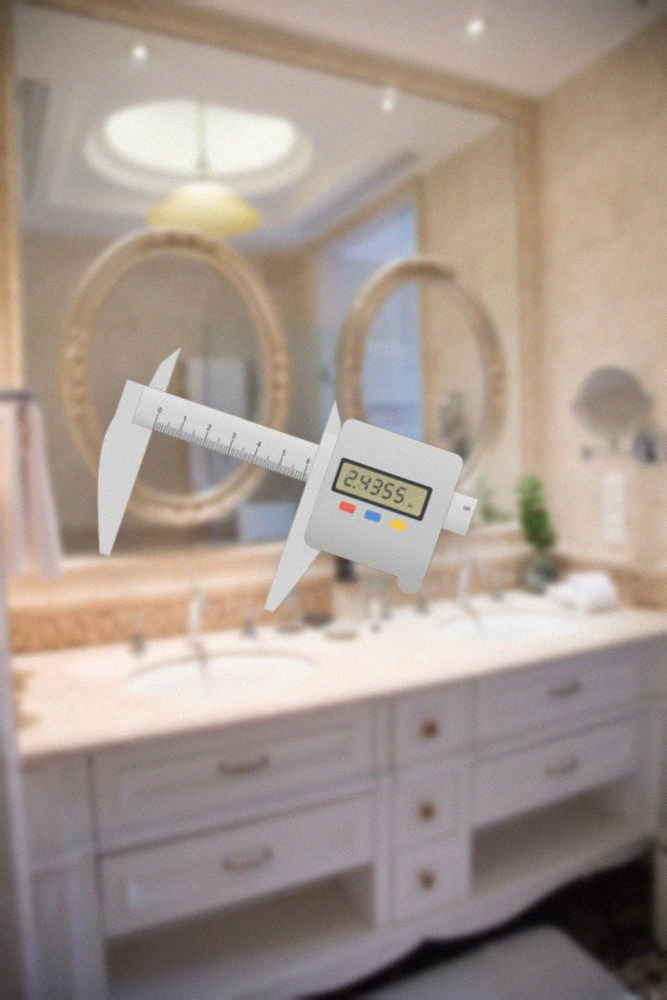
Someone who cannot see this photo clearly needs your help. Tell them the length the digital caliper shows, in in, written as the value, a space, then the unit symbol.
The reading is 2.4355 in
